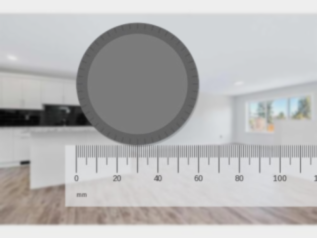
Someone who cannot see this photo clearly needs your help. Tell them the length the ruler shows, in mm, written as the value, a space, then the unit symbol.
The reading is 60 mm
